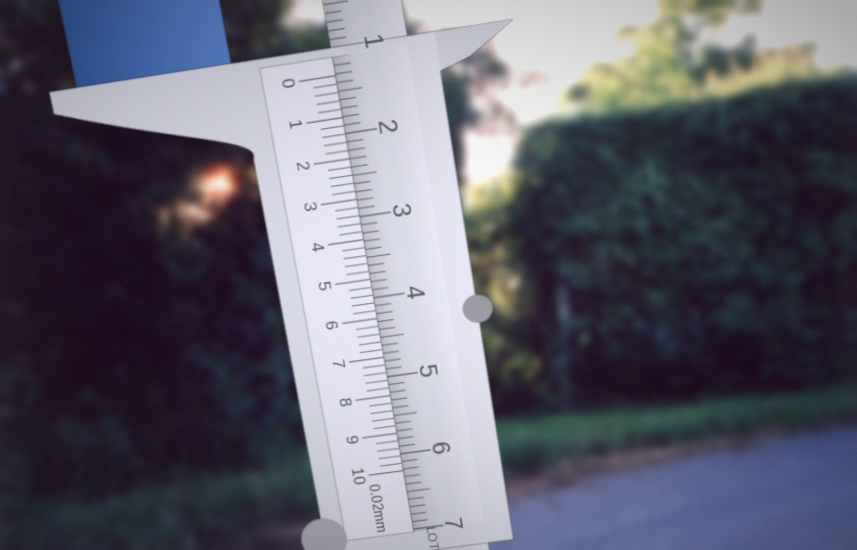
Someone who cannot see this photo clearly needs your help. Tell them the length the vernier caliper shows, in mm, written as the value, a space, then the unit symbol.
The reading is 13.2 mm
